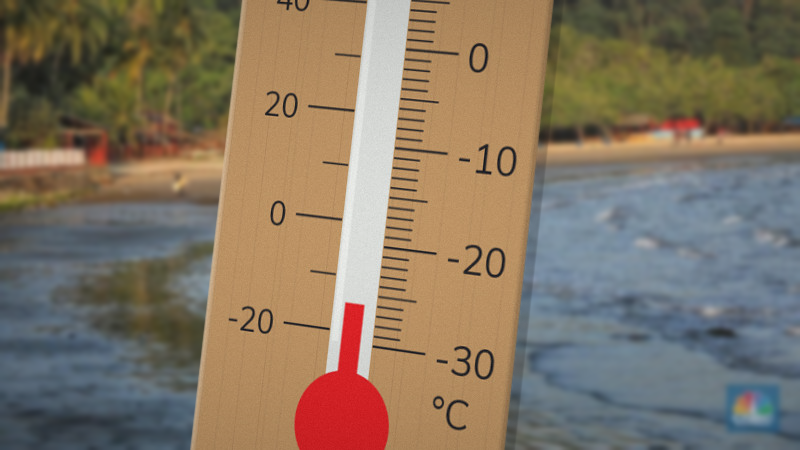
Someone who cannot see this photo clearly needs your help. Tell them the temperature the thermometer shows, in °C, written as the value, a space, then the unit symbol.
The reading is -26 °C
